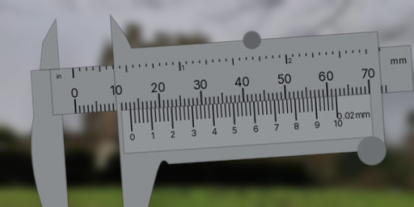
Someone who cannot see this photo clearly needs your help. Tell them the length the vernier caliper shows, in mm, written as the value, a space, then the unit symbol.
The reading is 13.0 mm
